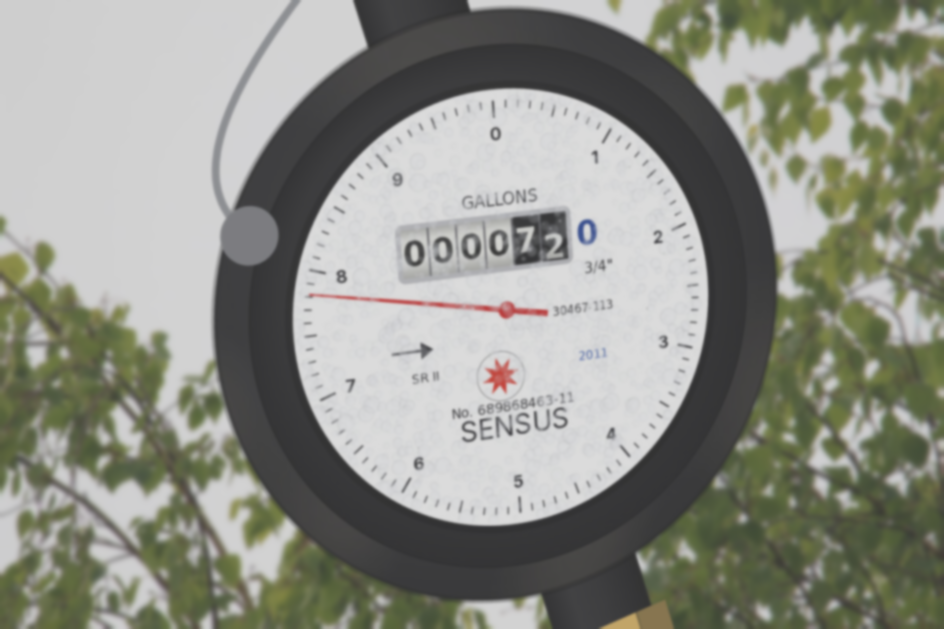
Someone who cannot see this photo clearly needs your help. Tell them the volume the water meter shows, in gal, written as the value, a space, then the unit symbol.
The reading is 717.8 gal
